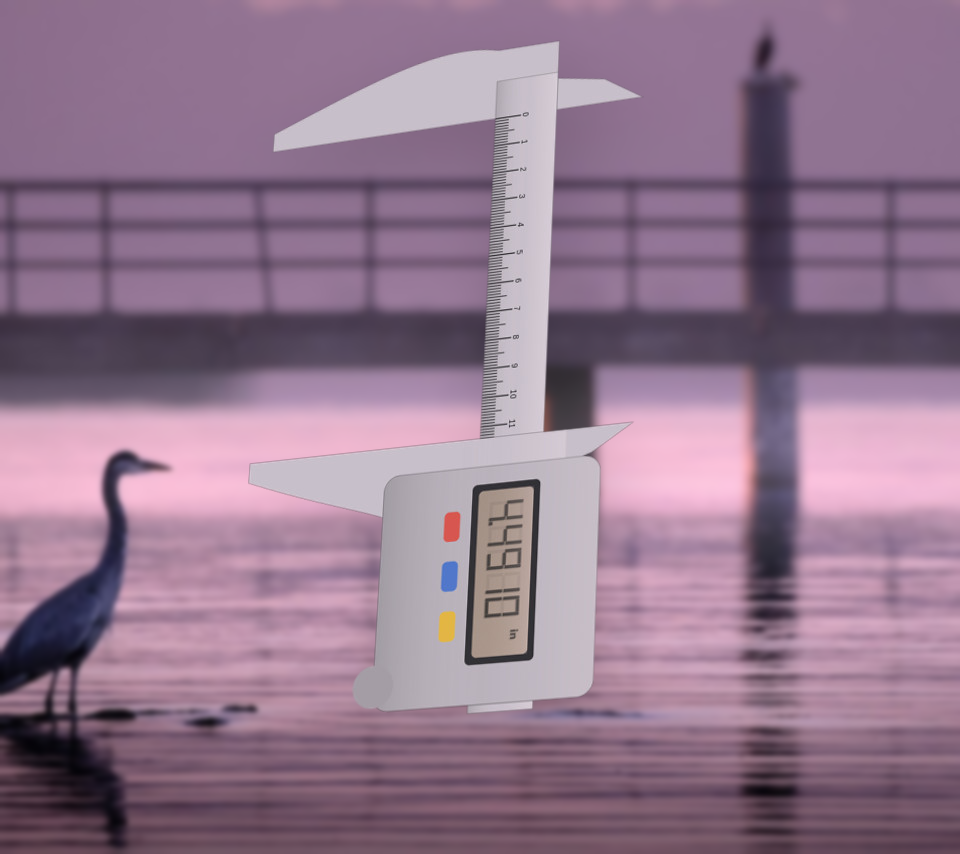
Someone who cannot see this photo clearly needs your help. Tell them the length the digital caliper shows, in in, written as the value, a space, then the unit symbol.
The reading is 4.4910 in
